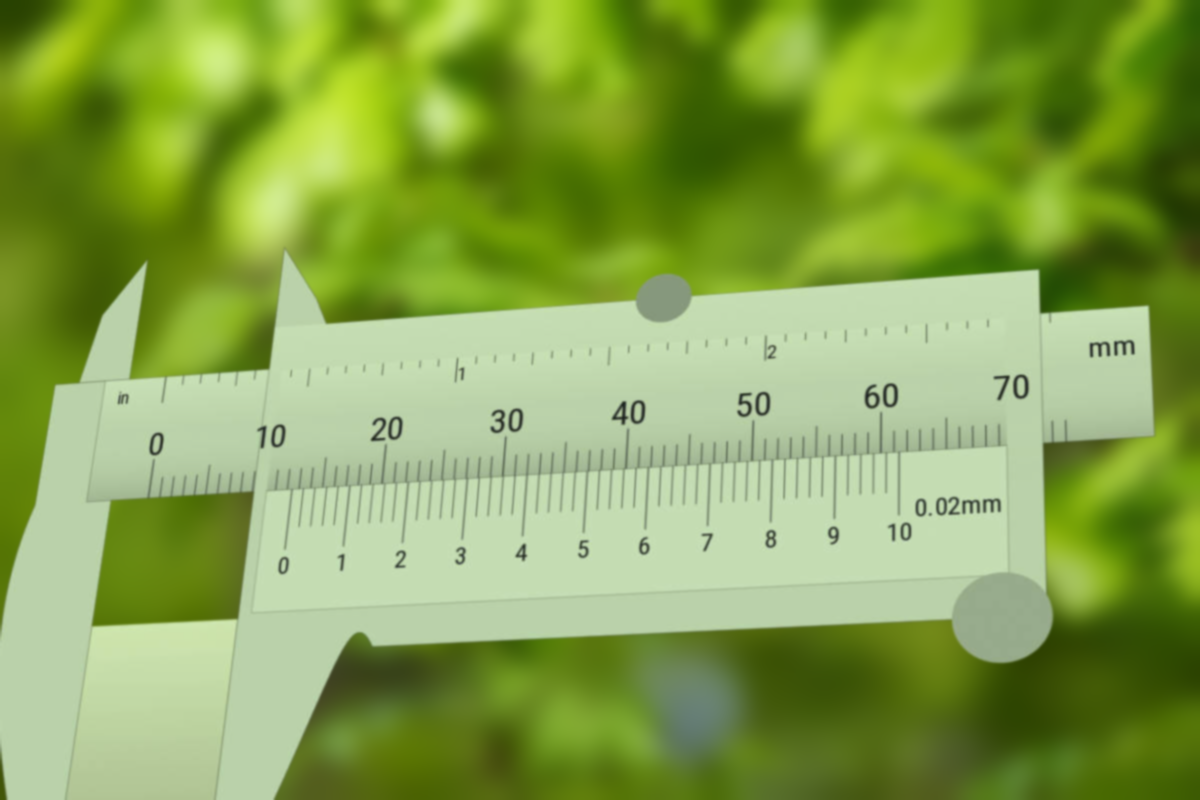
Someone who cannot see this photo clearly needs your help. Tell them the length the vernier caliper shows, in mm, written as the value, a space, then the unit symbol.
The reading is 12.4 mm
